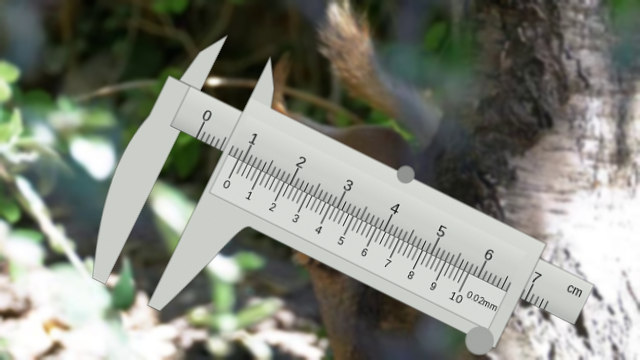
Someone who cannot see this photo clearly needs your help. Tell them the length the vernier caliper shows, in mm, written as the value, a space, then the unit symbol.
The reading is 9.0 mm
